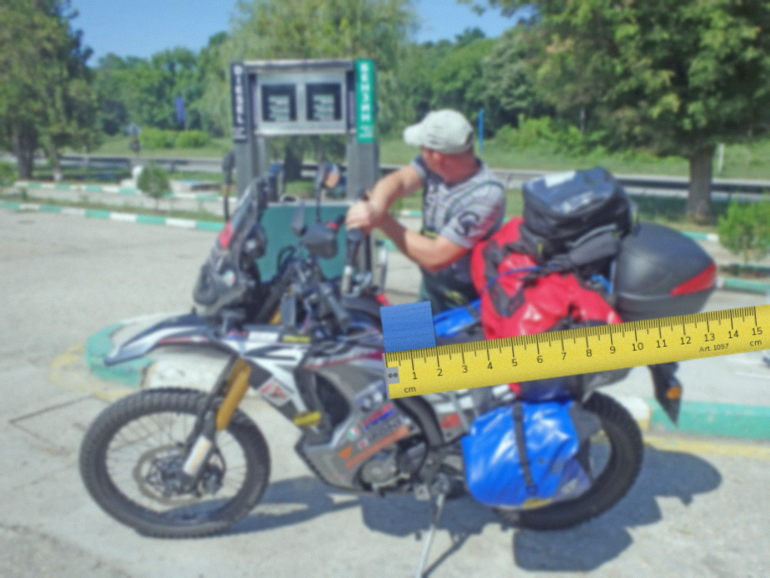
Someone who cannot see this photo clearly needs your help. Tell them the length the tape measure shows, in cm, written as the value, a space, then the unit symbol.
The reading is 2 cm
